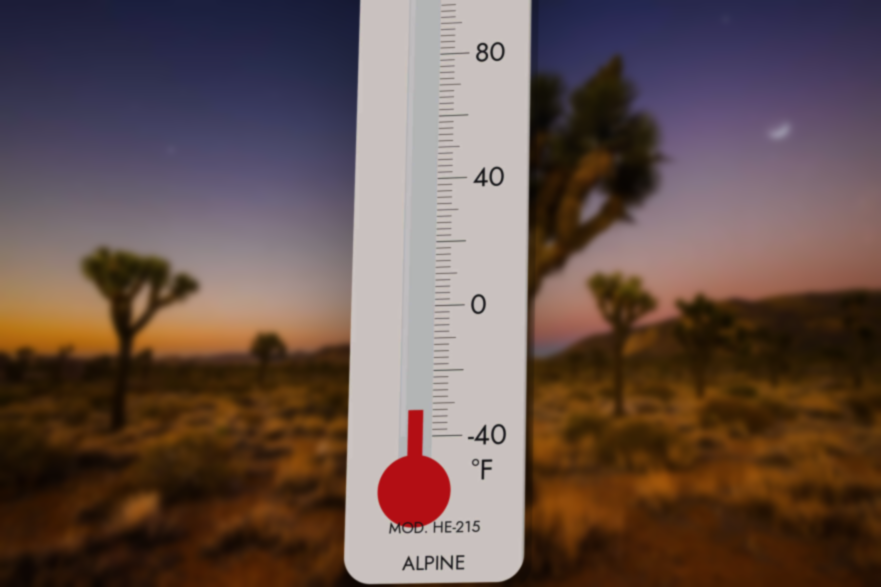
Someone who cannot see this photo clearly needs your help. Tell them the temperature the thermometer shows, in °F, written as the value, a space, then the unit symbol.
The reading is -32 °F
